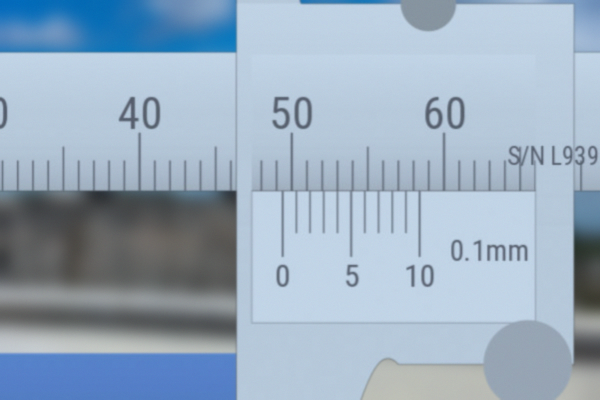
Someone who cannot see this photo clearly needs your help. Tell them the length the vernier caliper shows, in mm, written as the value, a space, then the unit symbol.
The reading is 49.4 mm
